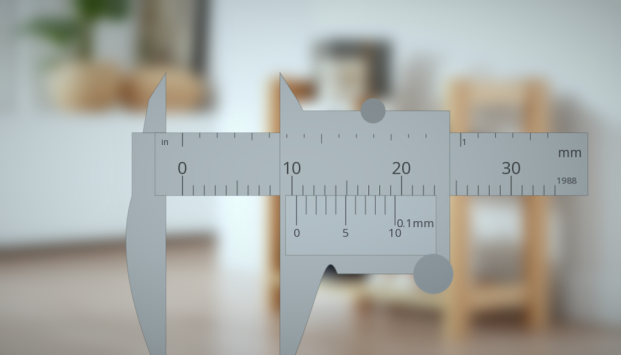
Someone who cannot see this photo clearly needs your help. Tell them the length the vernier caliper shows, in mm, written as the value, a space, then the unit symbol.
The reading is 10.4 mm
